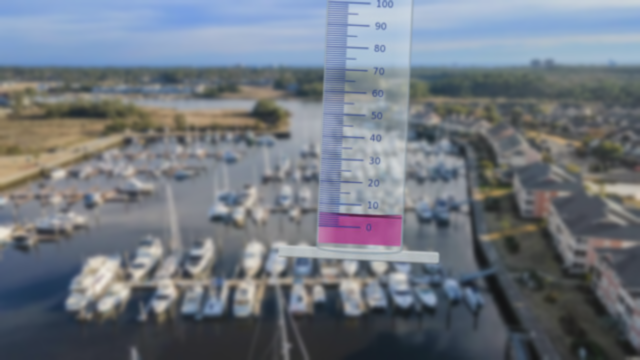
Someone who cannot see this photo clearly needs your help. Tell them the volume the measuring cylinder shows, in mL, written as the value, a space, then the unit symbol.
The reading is 5 mL
